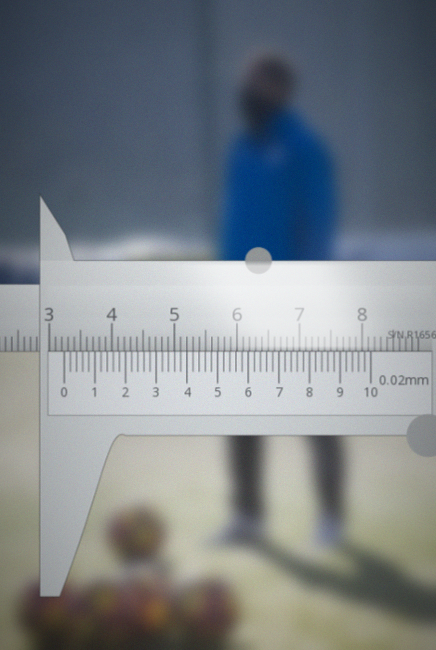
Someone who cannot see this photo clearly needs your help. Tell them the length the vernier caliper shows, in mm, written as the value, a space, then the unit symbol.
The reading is 32.4 mm
